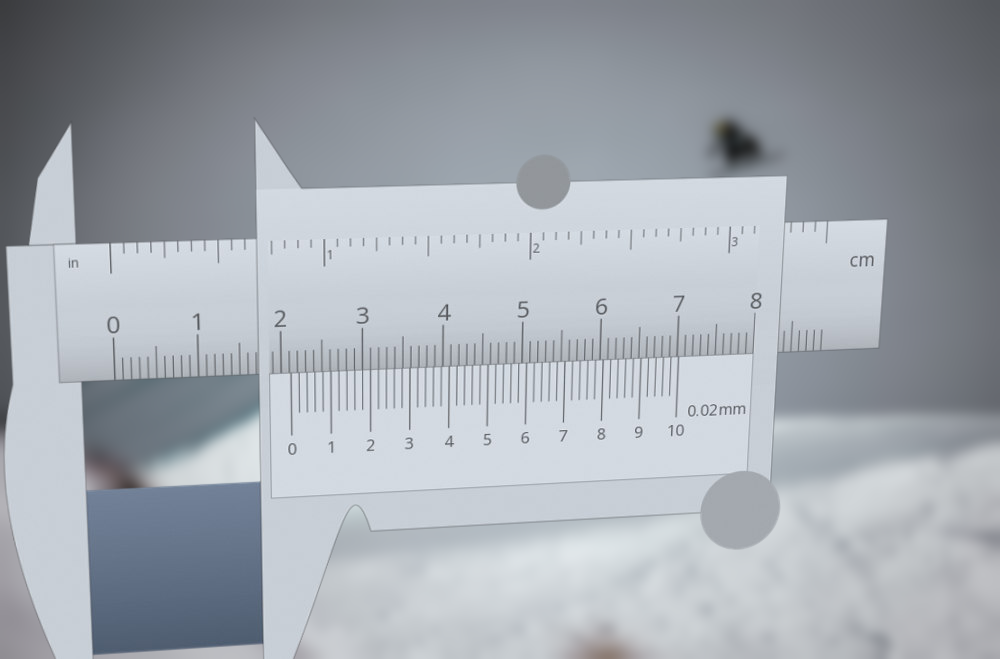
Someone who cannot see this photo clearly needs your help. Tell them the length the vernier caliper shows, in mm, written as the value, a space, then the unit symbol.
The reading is 21.2 mm
